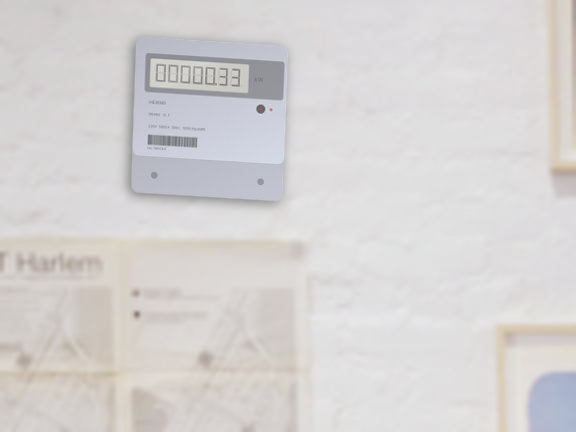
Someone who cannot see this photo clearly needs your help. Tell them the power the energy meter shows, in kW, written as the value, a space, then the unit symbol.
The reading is 0.33 kW
